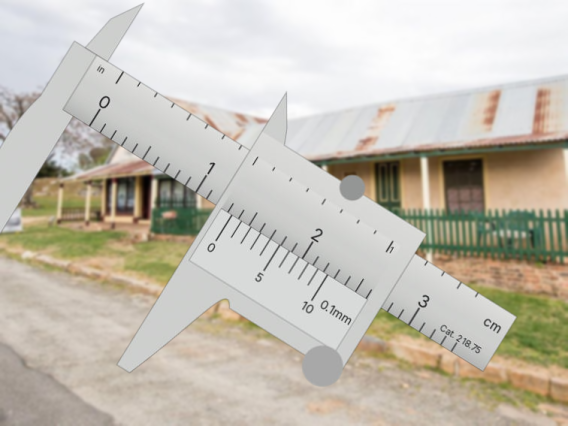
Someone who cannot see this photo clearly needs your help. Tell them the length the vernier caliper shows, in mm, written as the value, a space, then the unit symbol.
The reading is 13.4 mm
